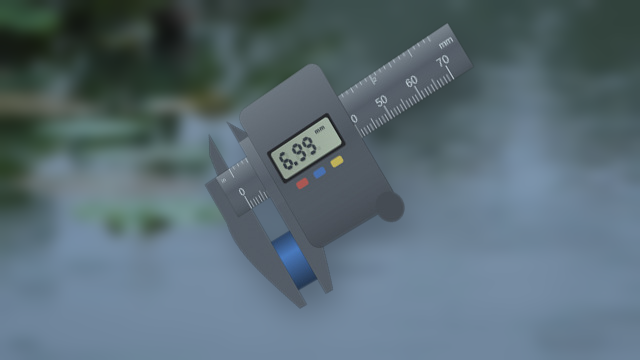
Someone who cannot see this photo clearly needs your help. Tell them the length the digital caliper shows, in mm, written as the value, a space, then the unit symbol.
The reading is 6.99 mm
